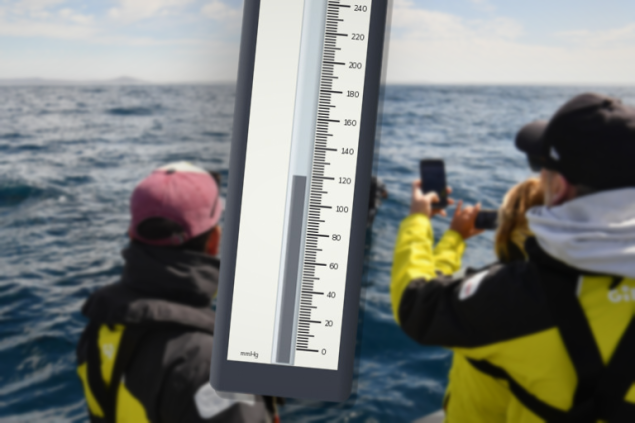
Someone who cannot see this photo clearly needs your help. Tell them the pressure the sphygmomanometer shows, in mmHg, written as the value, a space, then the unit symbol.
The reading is 120 mmHg
